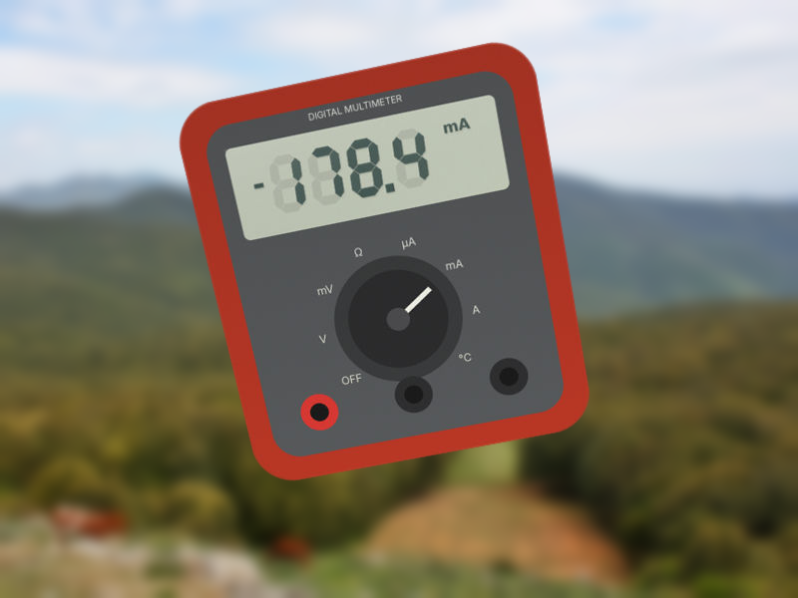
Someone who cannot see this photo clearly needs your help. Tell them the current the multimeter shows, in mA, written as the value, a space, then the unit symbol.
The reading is -178.4 mA
